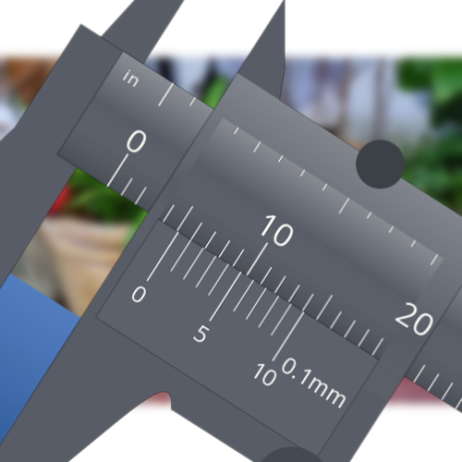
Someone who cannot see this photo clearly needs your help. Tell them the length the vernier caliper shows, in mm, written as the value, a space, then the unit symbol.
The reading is 5.1 mm
